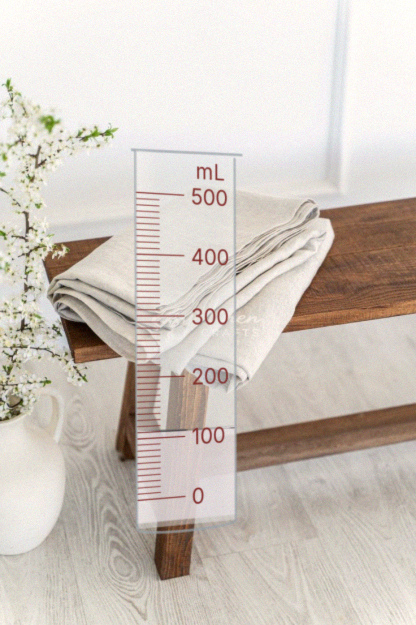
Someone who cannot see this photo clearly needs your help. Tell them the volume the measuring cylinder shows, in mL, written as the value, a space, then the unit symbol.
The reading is 110 mL
